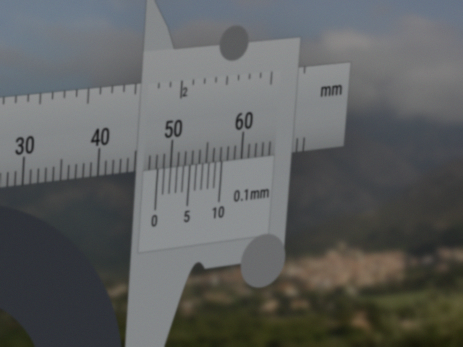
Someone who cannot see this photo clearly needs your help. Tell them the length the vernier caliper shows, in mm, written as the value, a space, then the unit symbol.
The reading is 48.2 mm
